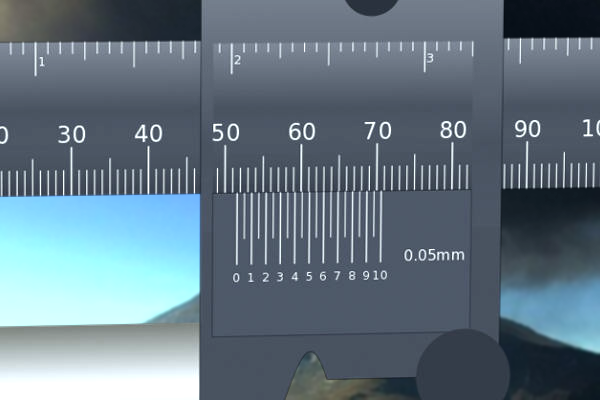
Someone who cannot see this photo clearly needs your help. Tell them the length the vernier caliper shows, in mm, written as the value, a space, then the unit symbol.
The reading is 51.6 mm
